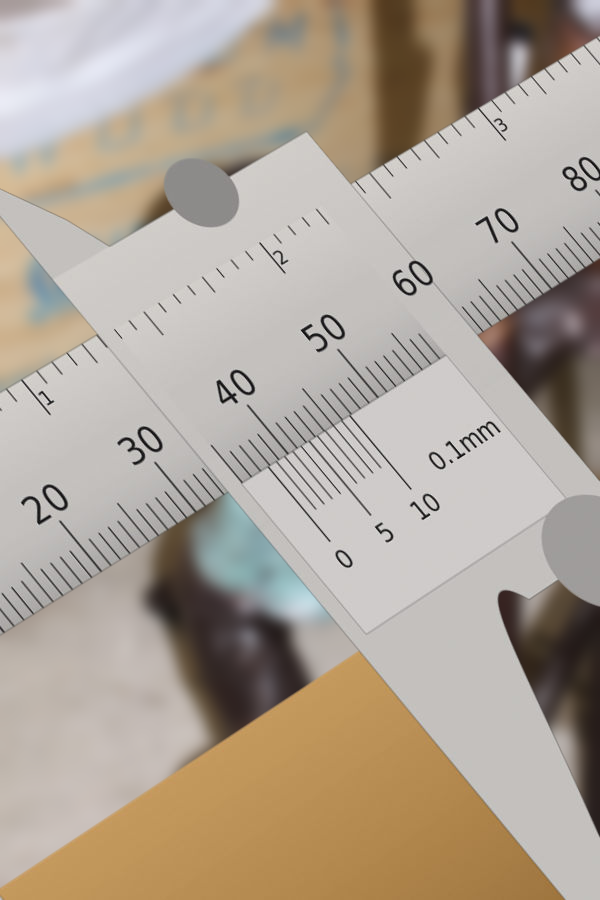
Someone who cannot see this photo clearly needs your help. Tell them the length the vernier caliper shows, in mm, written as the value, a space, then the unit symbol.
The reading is 37.8 mm
